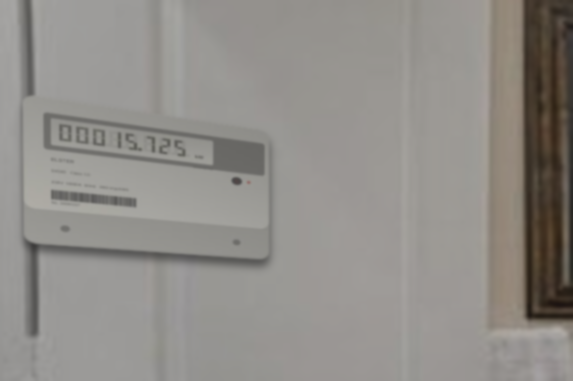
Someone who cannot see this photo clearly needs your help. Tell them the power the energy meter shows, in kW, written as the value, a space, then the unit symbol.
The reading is 15.725 kW
